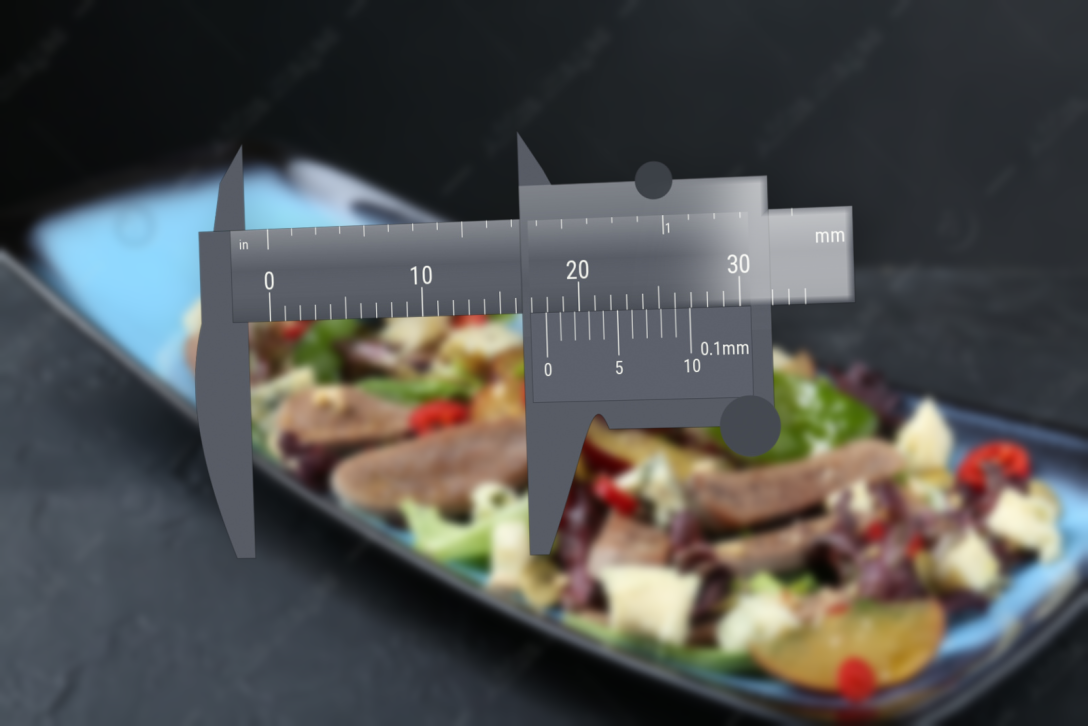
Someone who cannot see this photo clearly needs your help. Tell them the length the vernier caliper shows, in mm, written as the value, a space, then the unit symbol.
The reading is 17.9 mm
